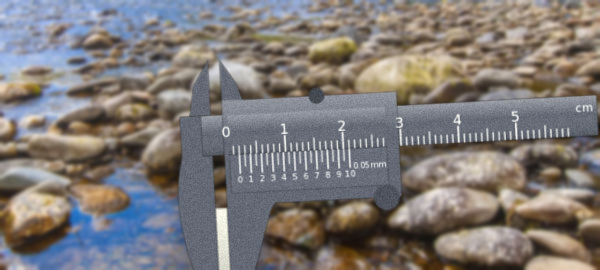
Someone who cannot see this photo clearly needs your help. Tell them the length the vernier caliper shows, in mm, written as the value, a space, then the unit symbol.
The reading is 2.0 mm
